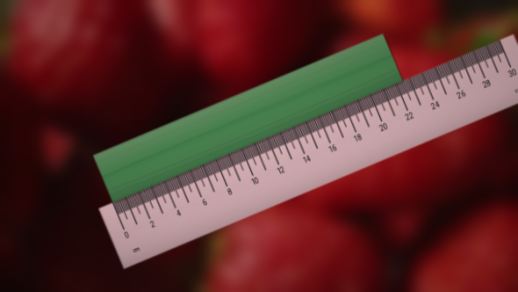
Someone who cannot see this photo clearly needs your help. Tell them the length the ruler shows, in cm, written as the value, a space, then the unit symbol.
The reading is 22.5 cm
